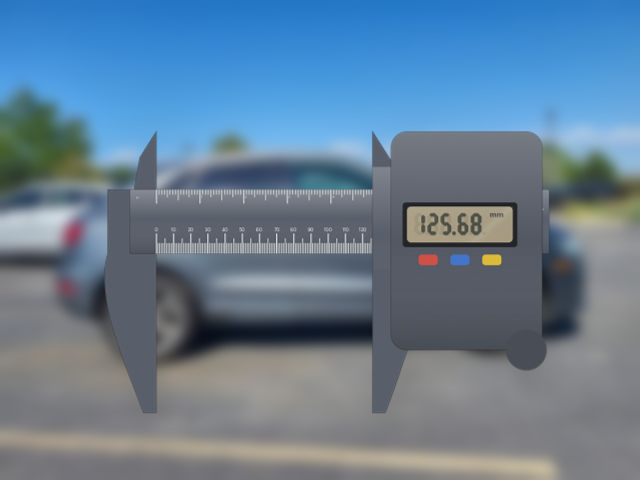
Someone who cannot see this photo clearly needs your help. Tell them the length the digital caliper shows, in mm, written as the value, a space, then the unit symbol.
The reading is 125.68 mm
